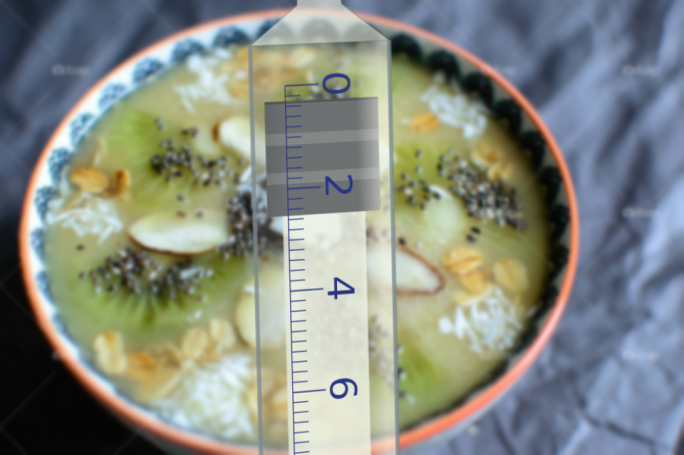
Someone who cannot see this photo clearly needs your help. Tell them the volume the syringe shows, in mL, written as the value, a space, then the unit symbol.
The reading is 0.3 mL
